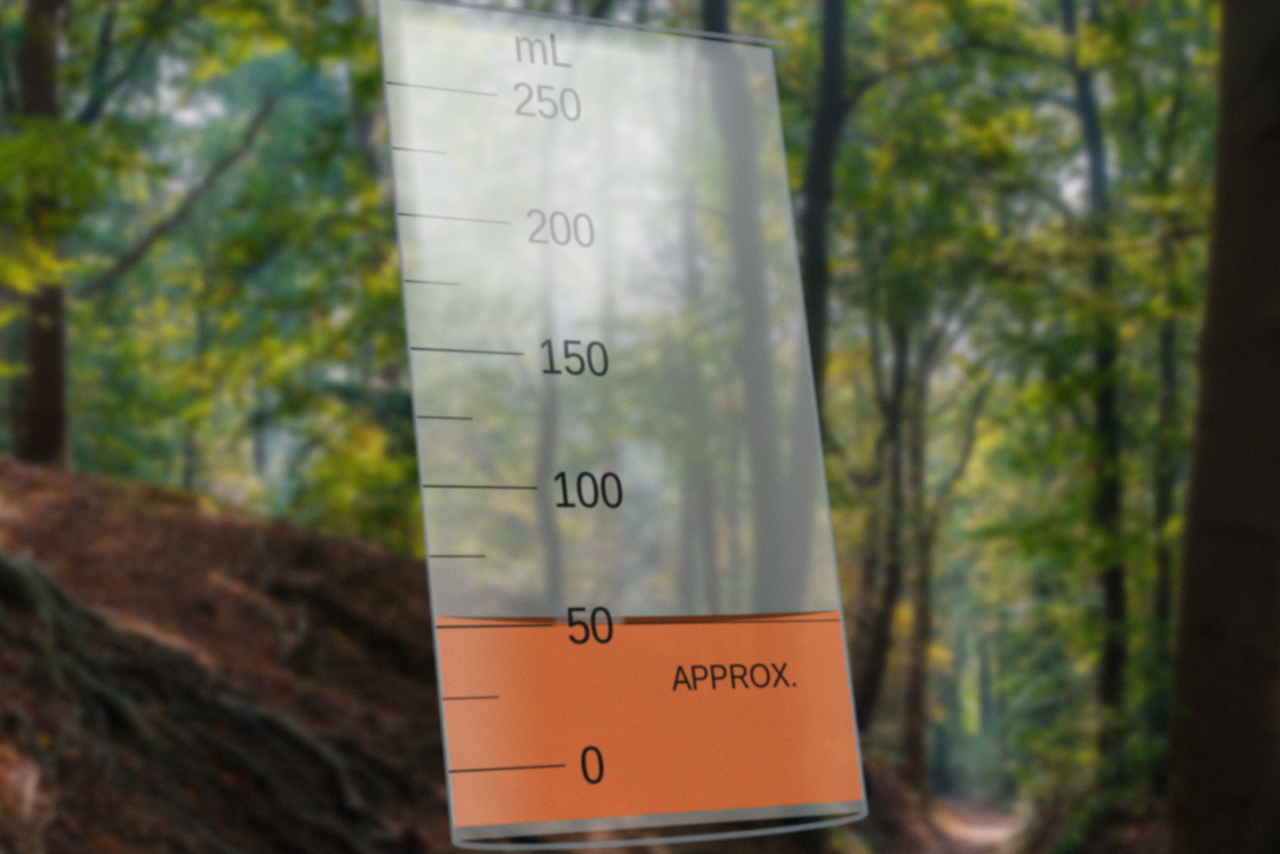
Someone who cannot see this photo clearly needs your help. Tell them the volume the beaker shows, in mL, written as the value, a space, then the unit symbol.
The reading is 50 mL
